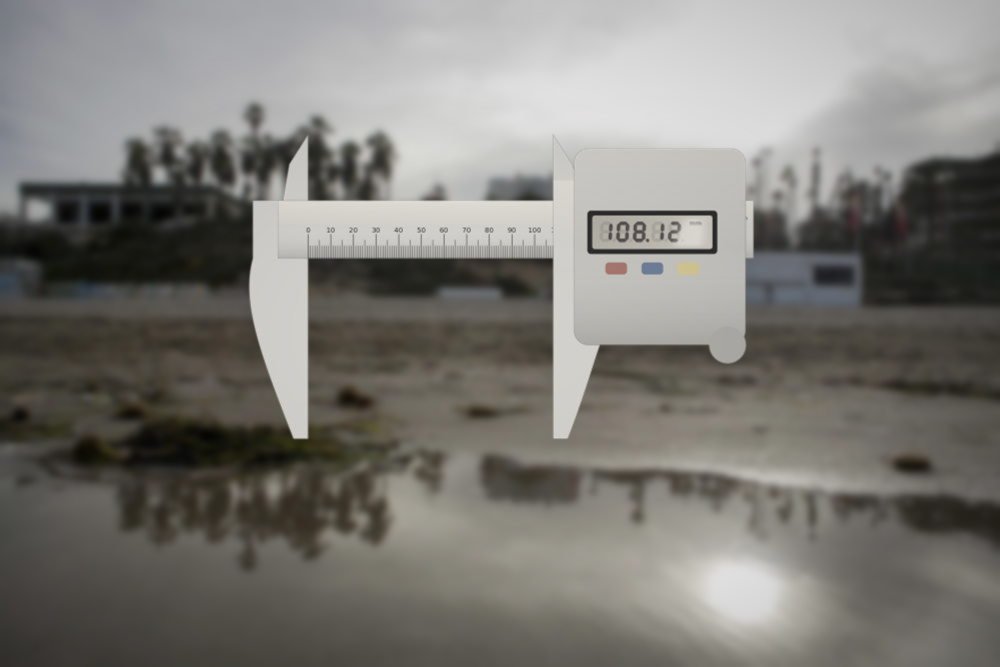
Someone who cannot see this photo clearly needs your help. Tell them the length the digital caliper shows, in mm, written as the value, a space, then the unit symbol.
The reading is 108.12 mm
